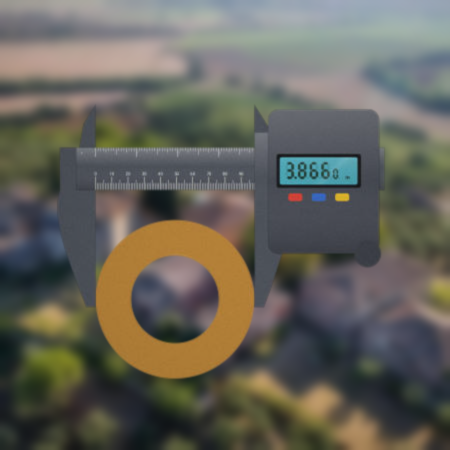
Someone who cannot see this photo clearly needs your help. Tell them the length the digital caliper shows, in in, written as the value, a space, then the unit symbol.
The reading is 3.8660 in
